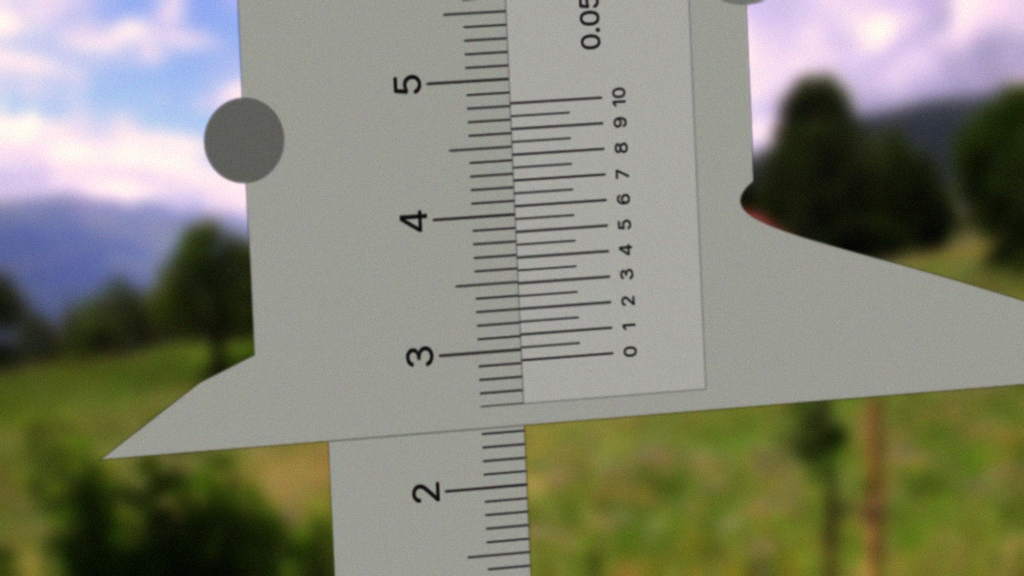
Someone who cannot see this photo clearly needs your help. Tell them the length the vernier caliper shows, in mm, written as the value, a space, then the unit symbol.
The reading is 29.2 mm
